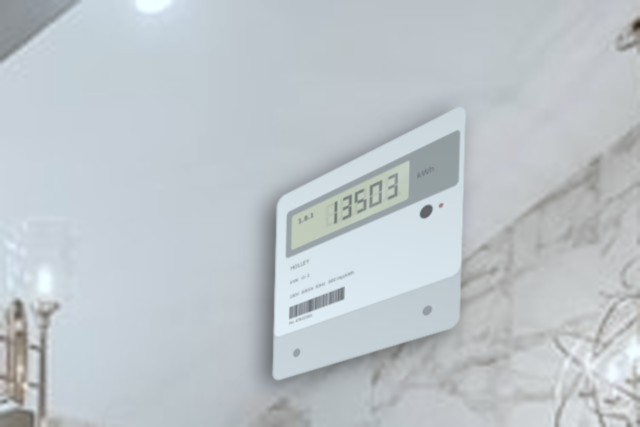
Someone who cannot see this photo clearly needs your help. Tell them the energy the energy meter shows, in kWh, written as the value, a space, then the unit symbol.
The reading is 13503 kWh
